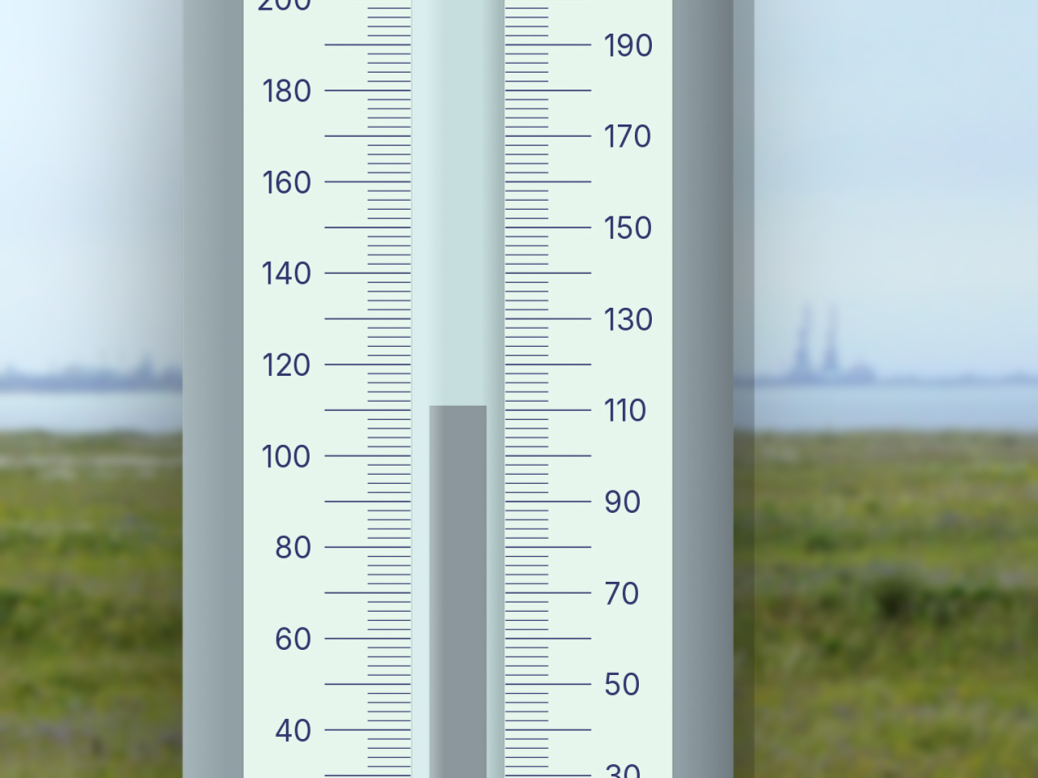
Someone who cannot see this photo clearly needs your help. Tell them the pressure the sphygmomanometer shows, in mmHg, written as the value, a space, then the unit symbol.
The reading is 111 mmHg
